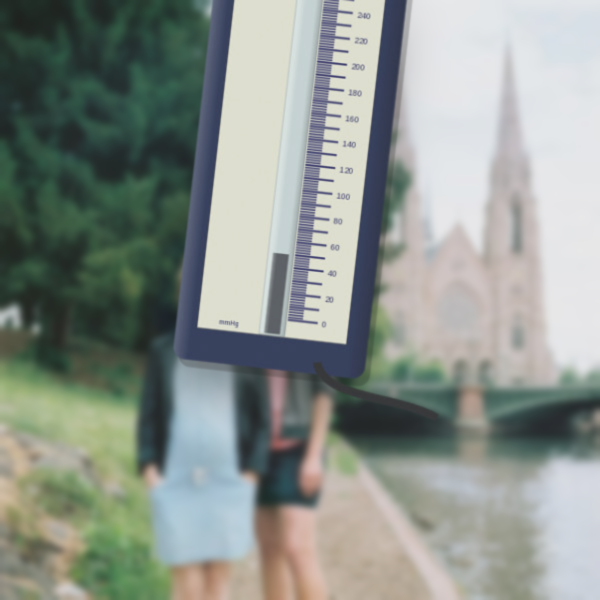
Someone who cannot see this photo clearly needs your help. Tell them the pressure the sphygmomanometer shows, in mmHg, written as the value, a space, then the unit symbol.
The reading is 50 mmHg
